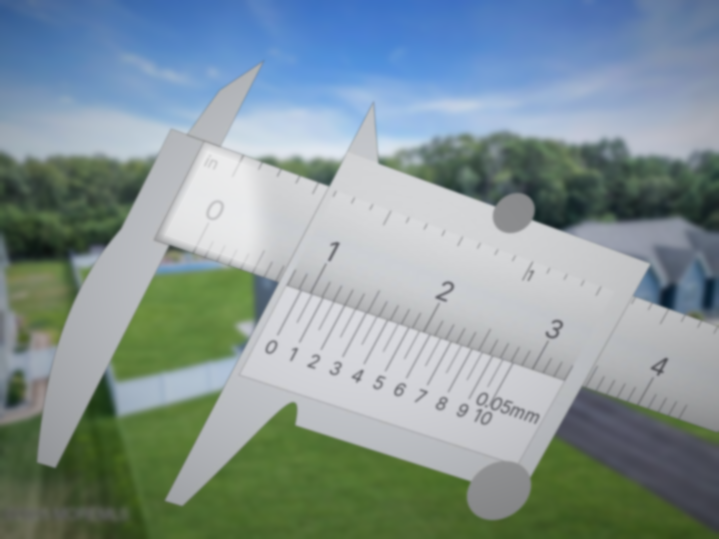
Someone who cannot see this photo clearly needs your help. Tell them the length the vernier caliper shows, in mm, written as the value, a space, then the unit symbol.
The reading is 9.2 mm
